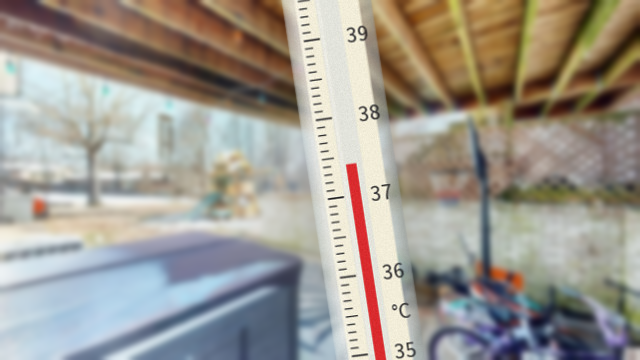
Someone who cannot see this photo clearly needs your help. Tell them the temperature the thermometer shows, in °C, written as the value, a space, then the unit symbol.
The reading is 37.4 °C
